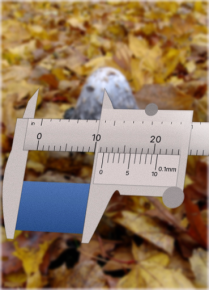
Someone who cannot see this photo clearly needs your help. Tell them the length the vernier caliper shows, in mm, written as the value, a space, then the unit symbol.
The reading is 11.6 mm
